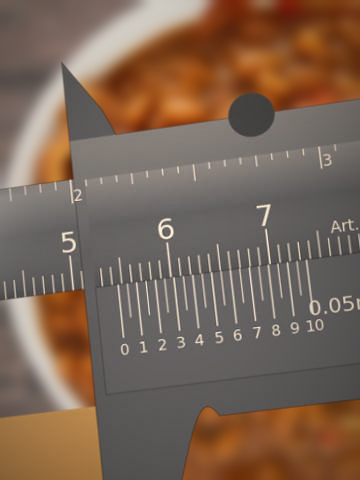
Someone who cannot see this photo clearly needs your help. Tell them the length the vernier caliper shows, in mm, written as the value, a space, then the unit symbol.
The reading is 54.6 mm
